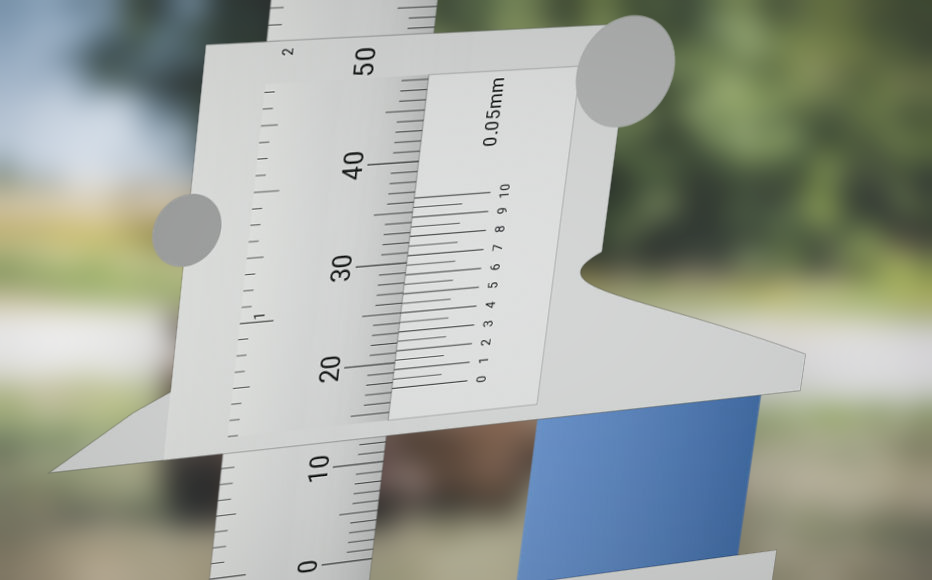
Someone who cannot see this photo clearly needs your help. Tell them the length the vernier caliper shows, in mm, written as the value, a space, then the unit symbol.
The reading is 17.4 mm
